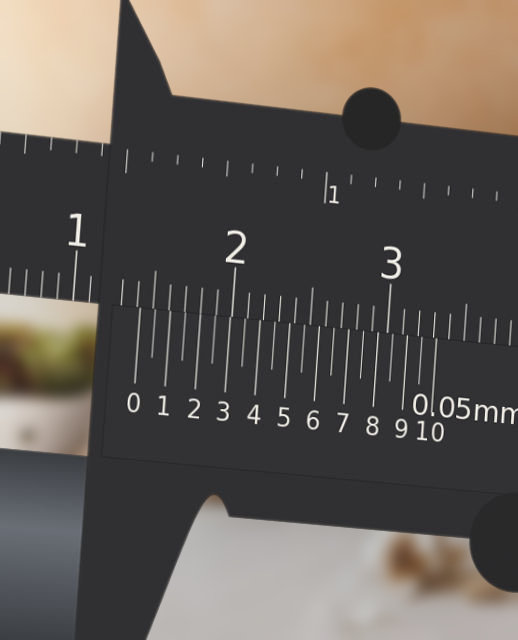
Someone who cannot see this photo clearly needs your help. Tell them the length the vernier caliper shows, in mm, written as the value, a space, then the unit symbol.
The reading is 14.2 mm
